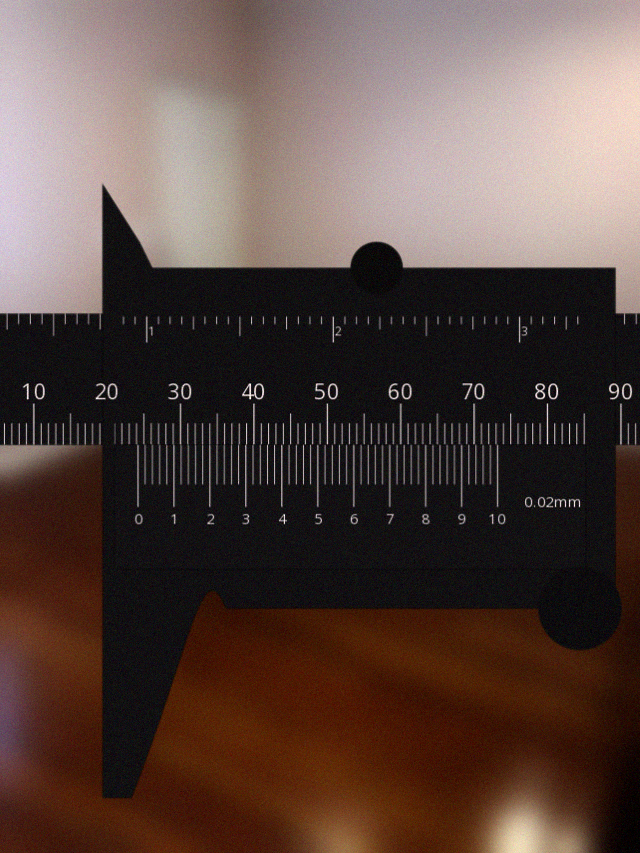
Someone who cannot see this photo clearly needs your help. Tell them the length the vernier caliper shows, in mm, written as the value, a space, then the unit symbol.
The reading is 24.2 mm
